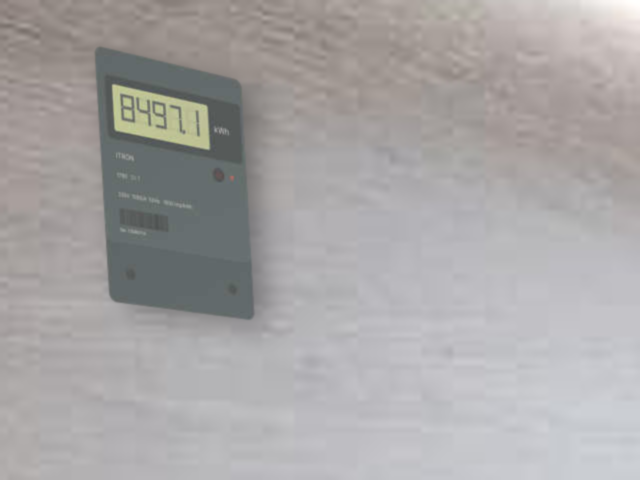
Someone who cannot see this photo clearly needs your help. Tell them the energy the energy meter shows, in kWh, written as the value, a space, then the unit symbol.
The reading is 8497.1 kWh
